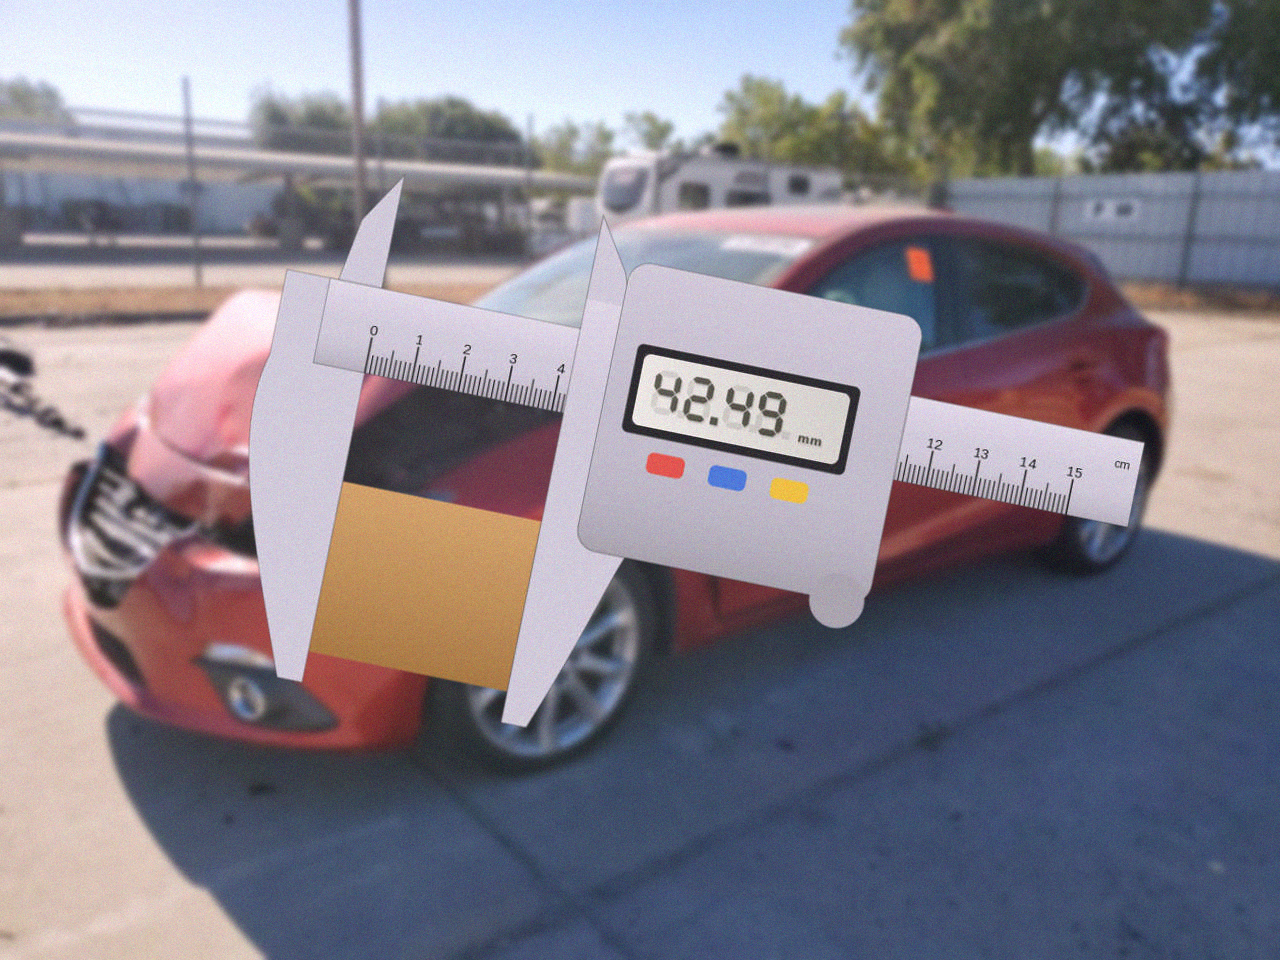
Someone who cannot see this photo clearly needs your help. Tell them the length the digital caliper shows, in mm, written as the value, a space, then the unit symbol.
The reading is 42.49 mm
